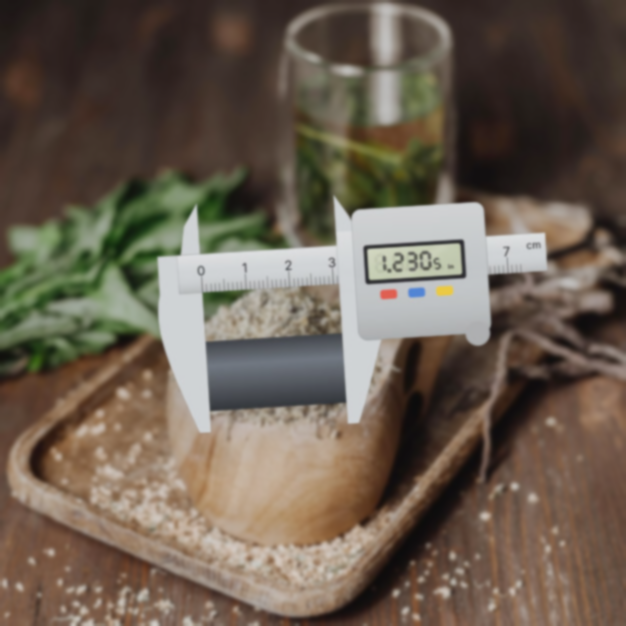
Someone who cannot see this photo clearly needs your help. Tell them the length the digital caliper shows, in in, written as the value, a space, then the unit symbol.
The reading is 1.2305 in
